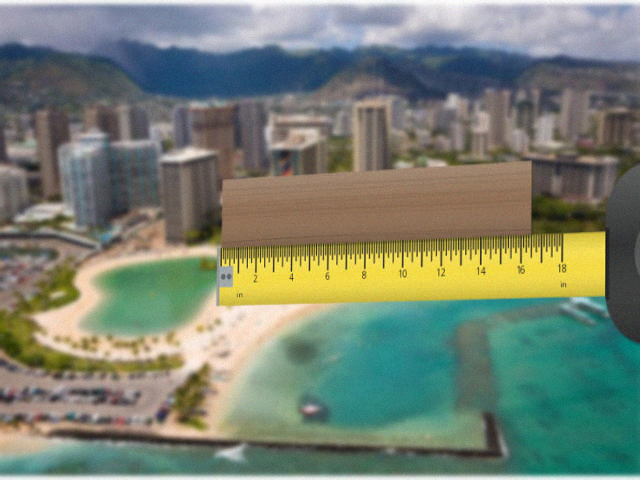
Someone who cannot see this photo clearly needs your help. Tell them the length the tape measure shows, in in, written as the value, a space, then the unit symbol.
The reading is 16.5 in
